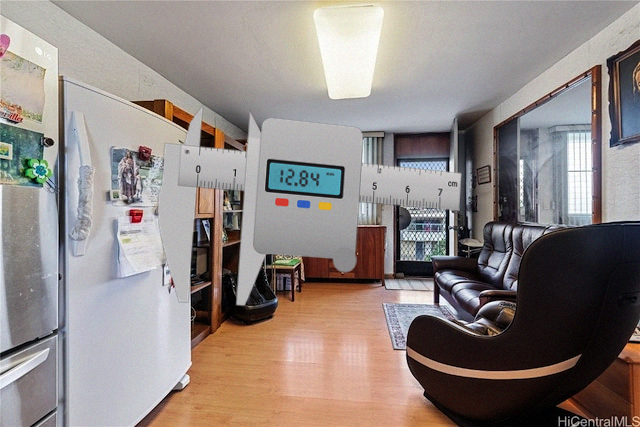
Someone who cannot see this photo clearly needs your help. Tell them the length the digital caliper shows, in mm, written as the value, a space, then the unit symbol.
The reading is 12.84 mm
